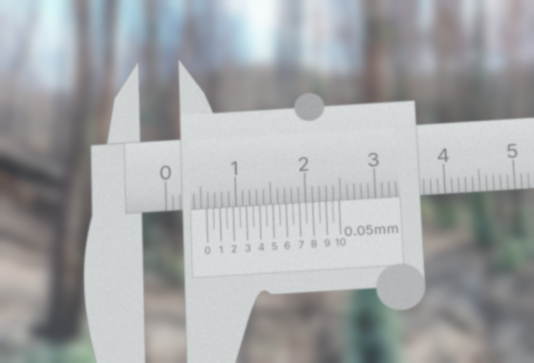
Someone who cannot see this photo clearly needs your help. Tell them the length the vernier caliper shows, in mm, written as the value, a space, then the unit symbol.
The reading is 5.8 mm
